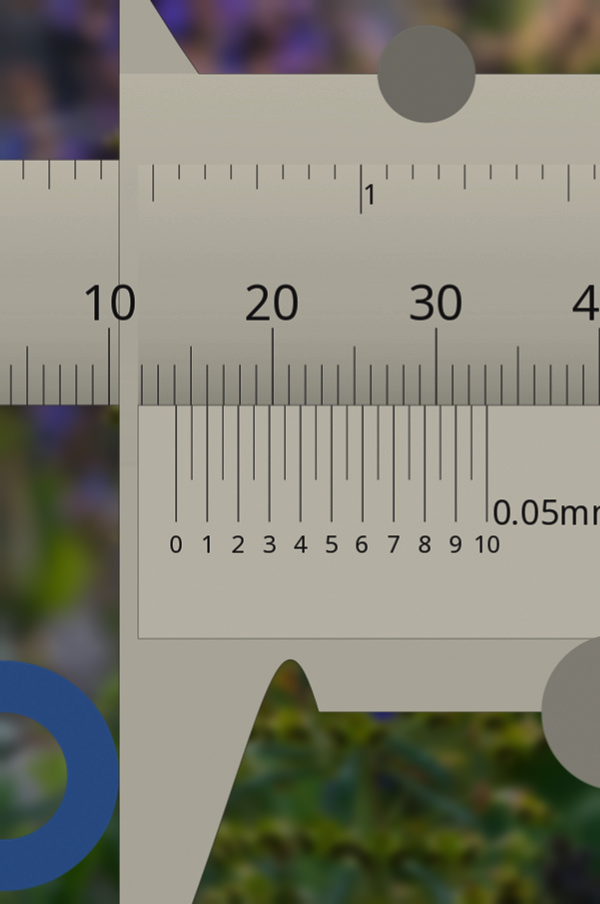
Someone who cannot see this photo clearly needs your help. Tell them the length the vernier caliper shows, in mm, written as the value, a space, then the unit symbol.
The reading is 14.1 mm
